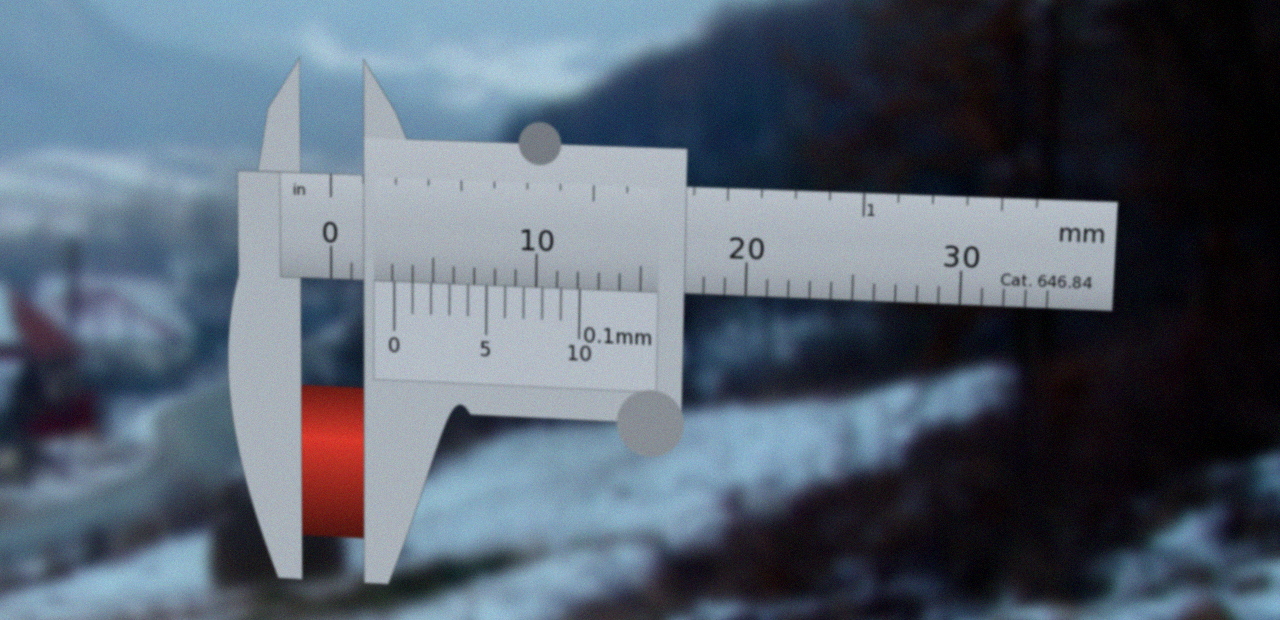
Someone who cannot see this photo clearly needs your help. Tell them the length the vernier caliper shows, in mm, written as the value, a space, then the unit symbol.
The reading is 3.1 mm
